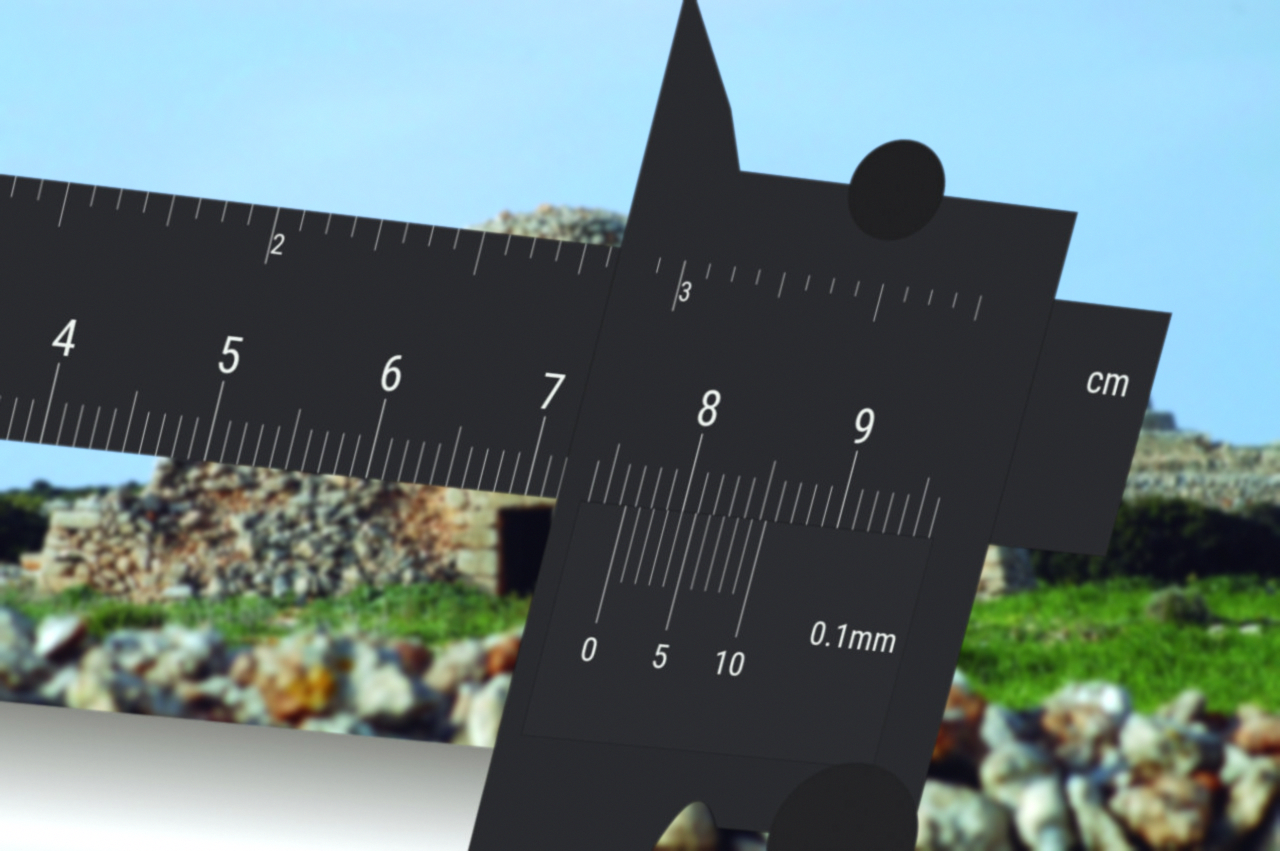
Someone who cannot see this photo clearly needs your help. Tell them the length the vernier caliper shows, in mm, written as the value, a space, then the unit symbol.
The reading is 76.4 mm
